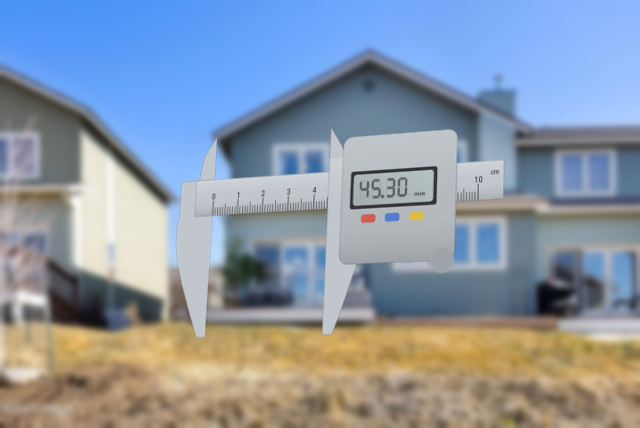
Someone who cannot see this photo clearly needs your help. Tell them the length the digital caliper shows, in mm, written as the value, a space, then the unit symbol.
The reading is 45.30 mm
